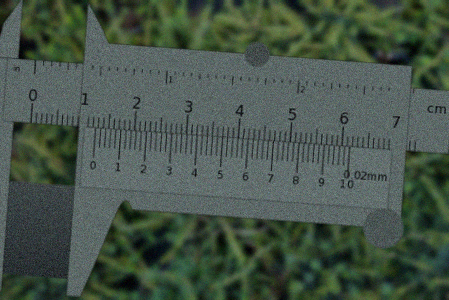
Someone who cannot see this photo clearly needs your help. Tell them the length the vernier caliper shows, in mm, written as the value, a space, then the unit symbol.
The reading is 12.5 mm
